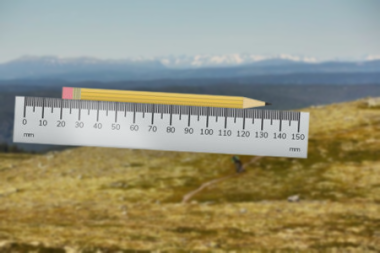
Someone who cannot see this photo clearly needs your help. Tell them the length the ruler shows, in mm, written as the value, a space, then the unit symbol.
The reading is 115 mm
